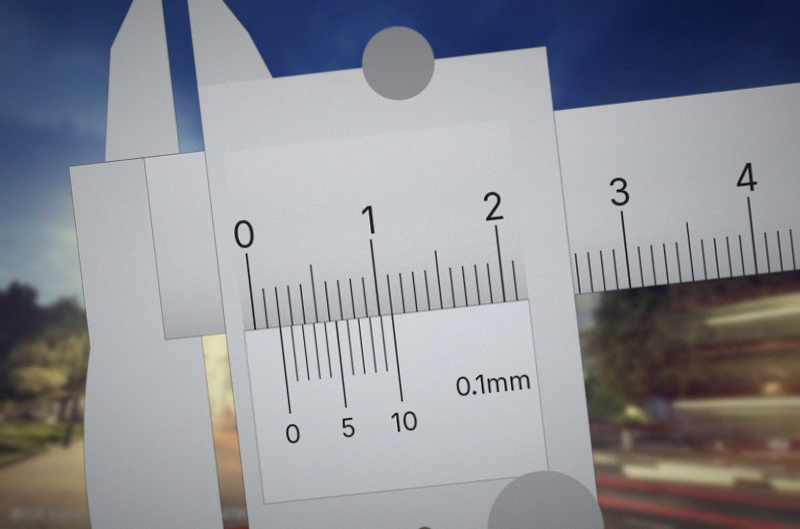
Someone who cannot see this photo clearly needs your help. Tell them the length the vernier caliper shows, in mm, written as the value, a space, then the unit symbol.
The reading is 2.0 mm
